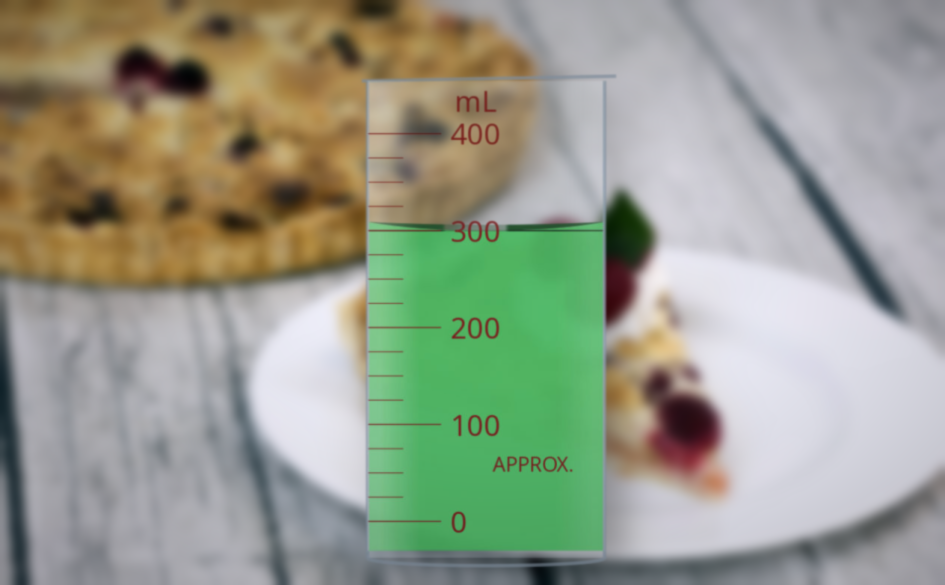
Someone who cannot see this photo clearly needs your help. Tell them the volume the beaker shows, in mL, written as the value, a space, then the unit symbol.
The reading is 300 mL
